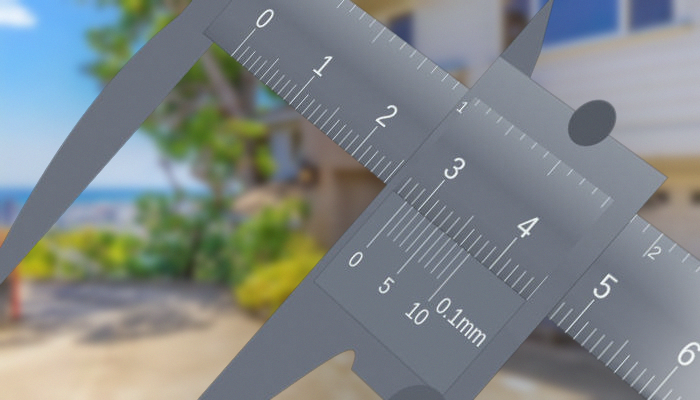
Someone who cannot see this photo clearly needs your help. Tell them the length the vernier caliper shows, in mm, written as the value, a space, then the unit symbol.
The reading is 28.4 mm
